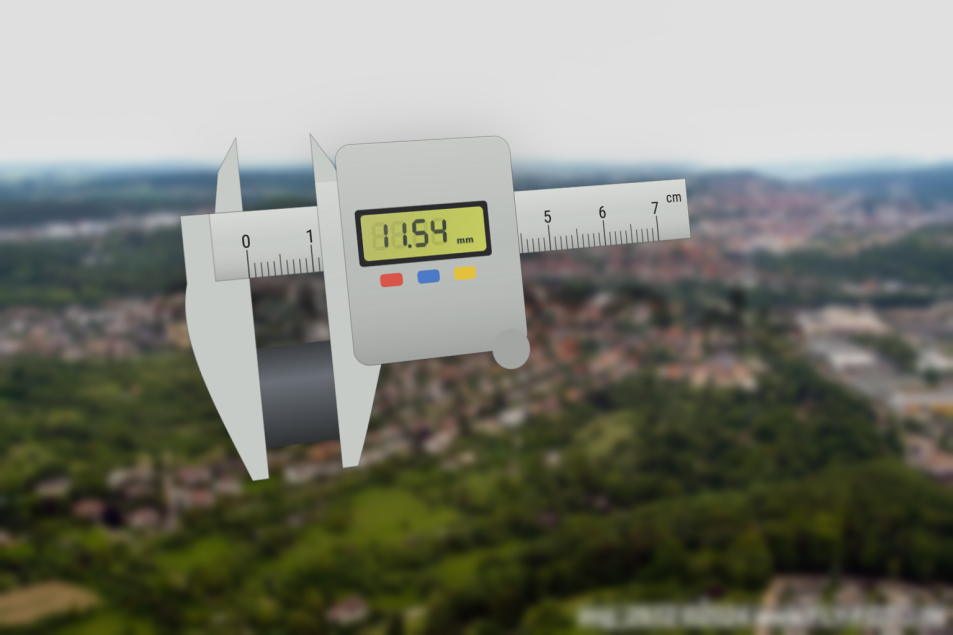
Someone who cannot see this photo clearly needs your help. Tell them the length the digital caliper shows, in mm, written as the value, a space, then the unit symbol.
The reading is 11.54 mm
